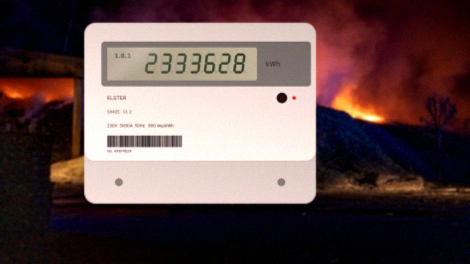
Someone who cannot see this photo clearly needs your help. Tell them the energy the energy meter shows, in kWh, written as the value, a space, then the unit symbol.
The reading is 2333628 kWh
